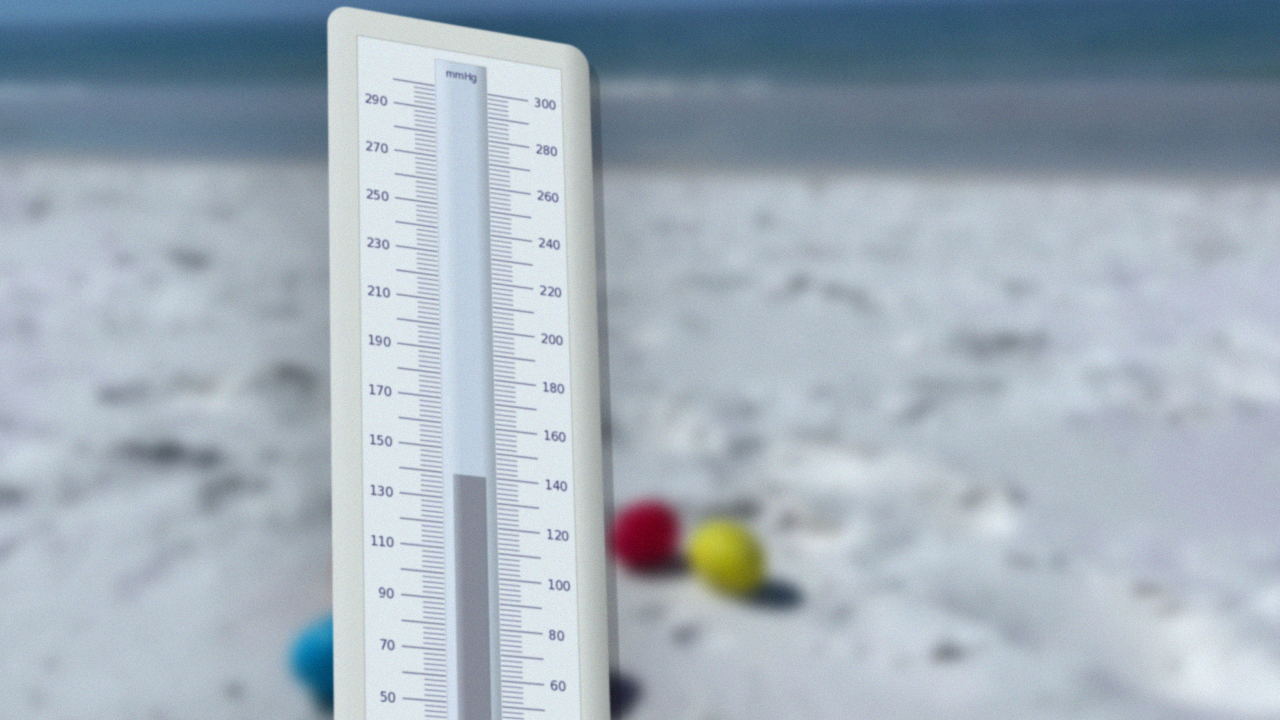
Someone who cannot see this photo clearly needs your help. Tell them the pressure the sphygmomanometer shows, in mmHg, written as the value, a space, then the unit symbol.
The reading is 140 mmHg
